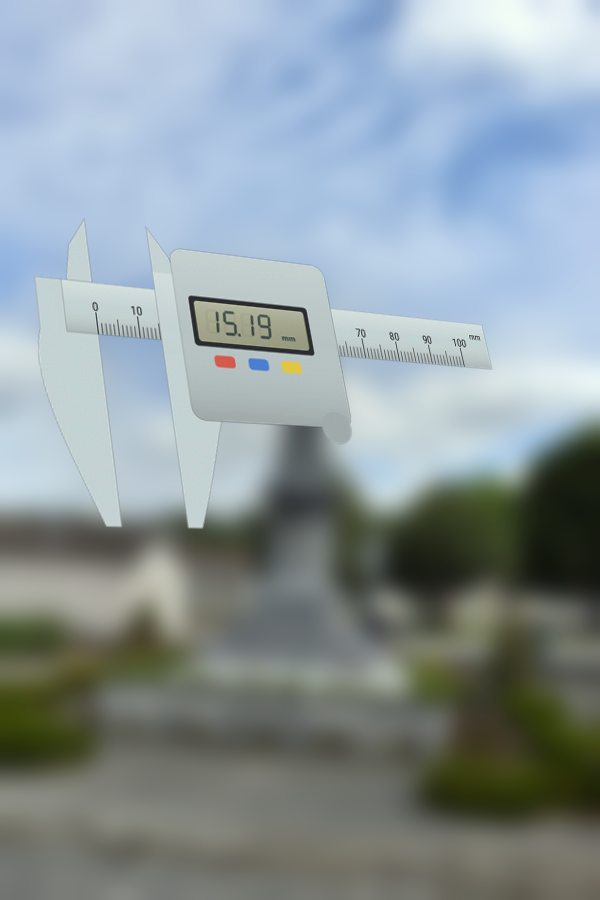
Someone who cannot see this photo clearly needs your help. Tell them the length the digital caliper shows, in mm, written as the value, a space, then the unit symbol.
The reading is 15.19 mm
